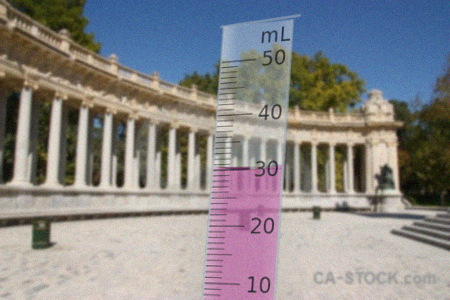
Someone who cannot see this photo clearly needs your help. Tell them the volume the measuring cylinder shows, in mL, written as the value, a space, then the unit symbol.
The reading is 30 mL
